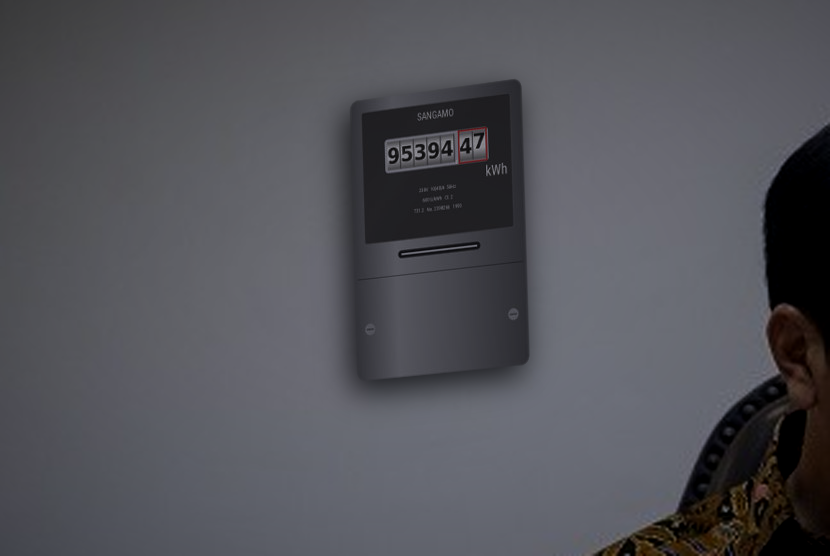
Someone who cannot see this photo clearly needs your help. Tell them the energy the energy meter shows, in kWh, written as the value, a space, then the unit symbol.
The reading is 95394.47 kWh
